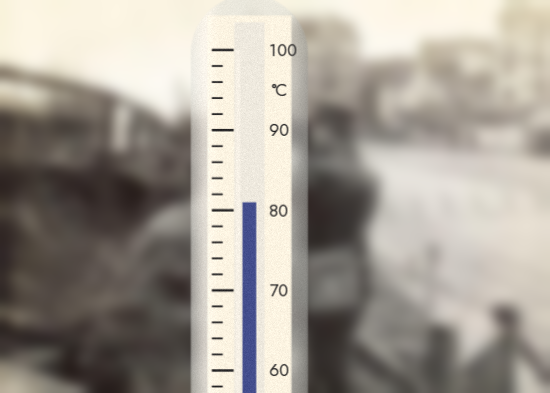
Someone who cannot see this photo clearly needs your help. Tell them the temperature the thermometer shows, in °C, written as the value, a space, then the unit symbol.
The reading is 81 °C
